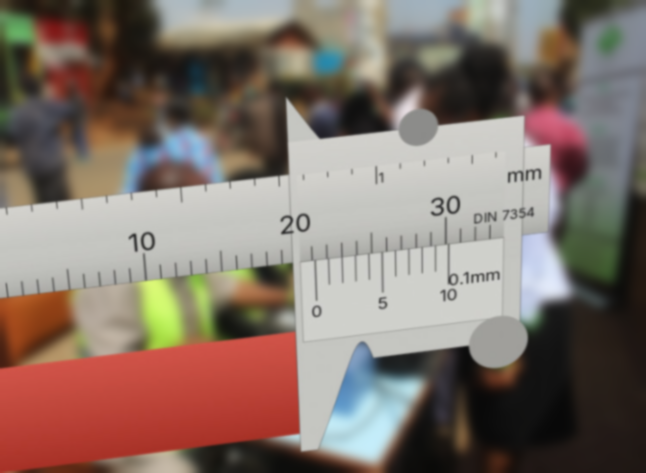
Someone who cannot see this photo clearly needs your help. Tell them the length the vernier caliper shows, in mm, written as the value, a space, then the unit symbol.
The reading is 21.2 mm
